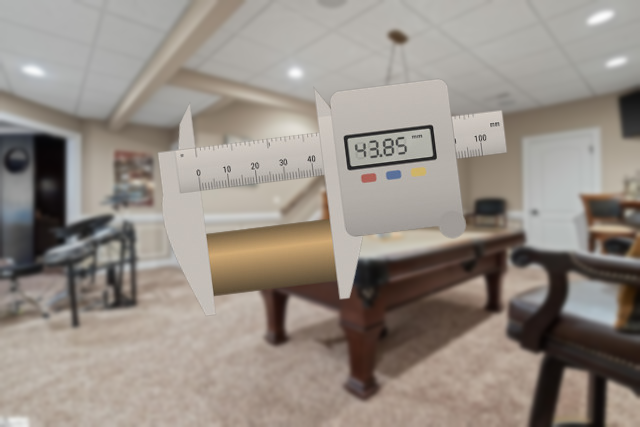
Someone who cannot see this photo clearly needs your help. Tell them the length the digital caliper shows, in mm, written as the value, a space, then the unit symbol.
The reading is 43.85 mm
